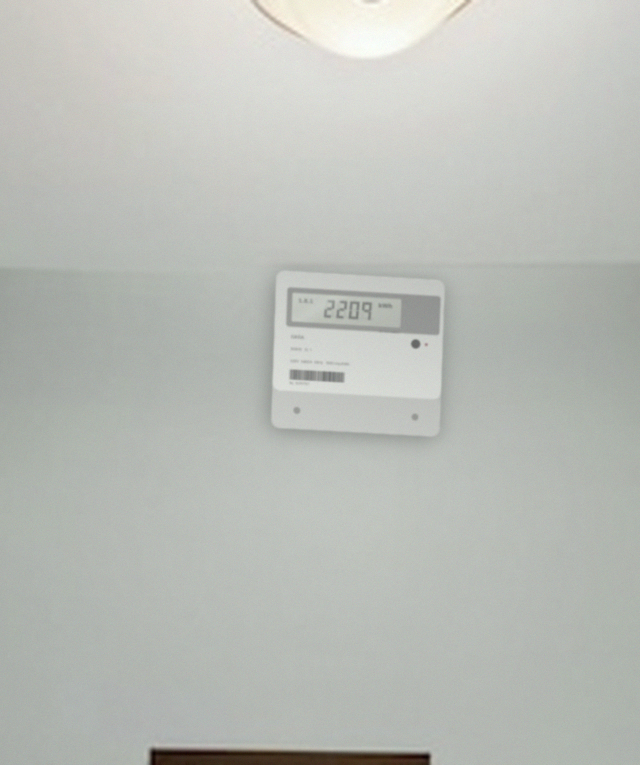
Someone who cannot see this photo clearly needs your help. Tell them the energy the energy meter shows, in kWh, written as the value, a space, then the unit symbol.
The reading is 2209 kWh
